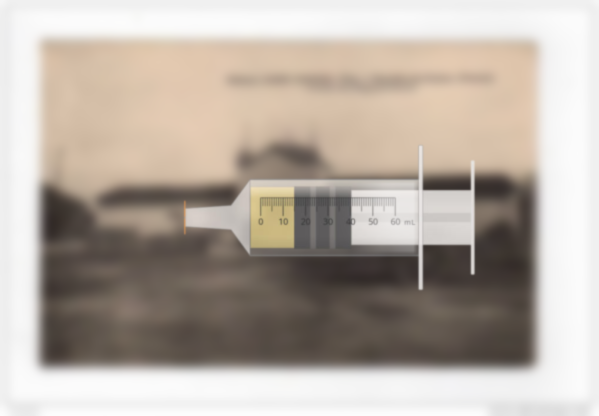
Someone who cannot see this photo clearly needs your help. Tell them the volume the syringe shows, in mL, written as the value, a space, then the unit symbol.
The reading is 15 mL
